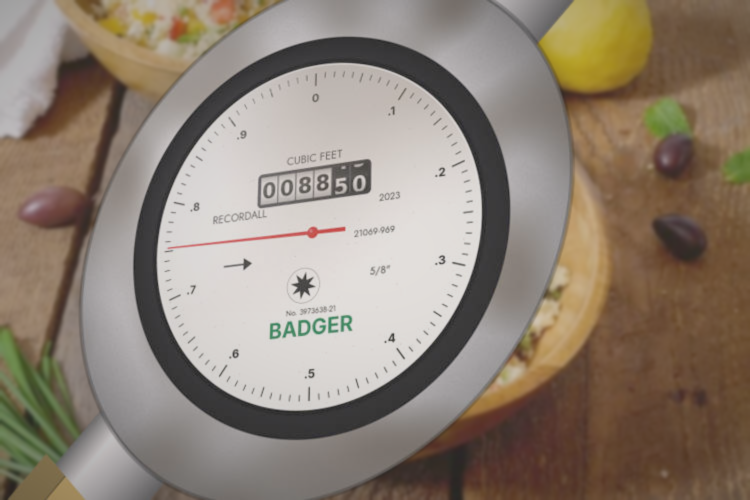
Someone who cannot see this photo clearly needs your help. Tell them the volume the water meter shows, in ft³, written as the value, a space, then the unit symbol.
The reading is 8849.75 ft³
